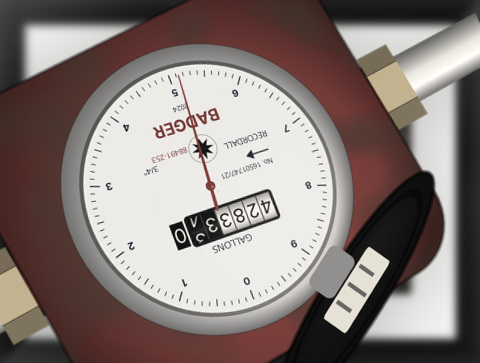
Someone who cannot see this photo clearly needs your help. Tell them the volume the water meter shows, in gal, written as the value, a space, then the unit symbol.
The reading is 4283335.1 gal
